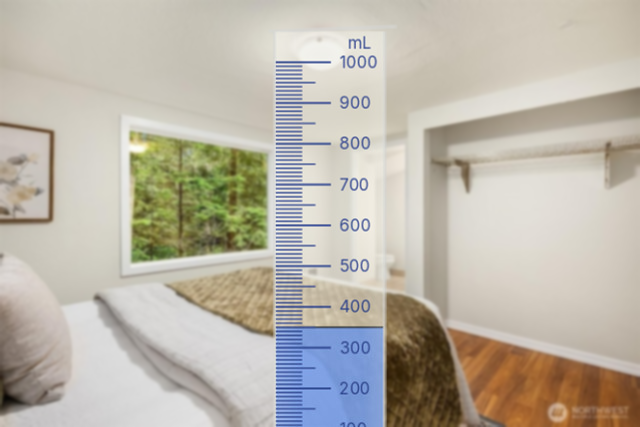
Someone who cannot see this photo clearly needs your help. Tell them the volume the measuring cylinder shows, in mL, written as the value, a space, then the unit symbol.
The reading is 350 mL
